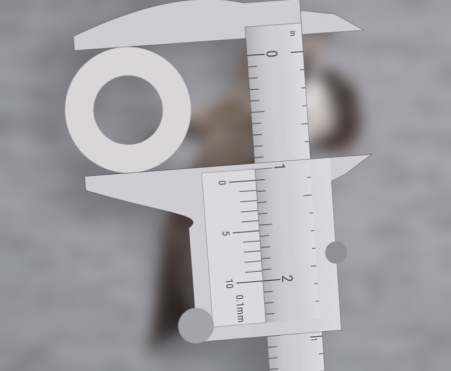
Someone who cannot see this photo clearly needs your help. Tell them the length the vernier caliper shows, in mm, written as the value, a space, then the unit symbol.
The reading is 11.0 mm
